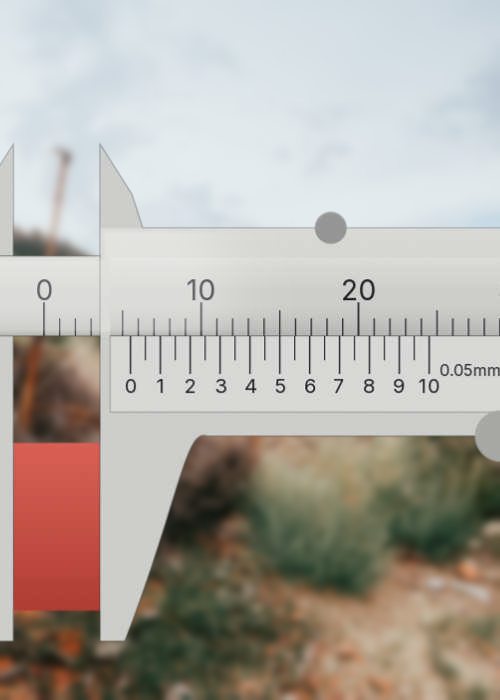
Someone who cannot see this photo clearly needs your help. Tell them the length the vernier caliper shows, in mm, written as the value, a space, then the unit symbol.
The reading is 5.5 mm
